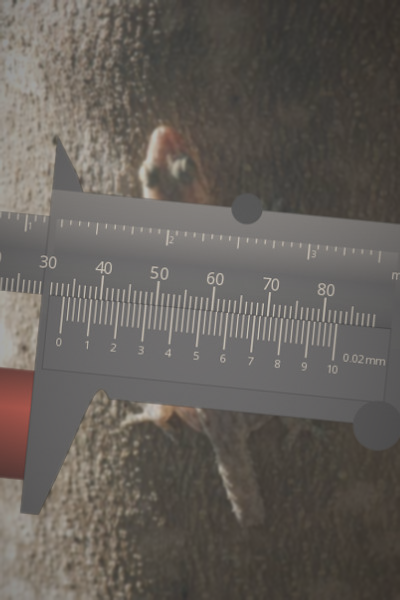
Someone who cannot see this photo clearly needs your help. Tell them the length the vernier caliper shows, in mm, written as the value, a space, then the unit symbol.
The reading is 33.4 mm
